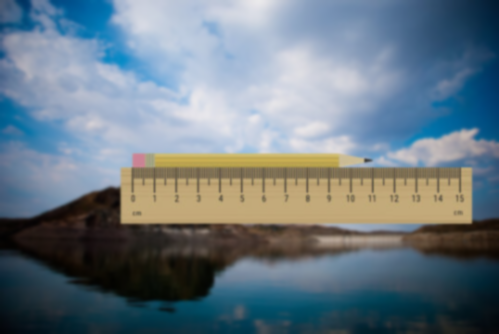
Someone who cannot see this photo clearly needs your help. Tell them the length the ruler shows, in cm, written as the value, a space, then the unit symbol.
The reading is 11 cm
